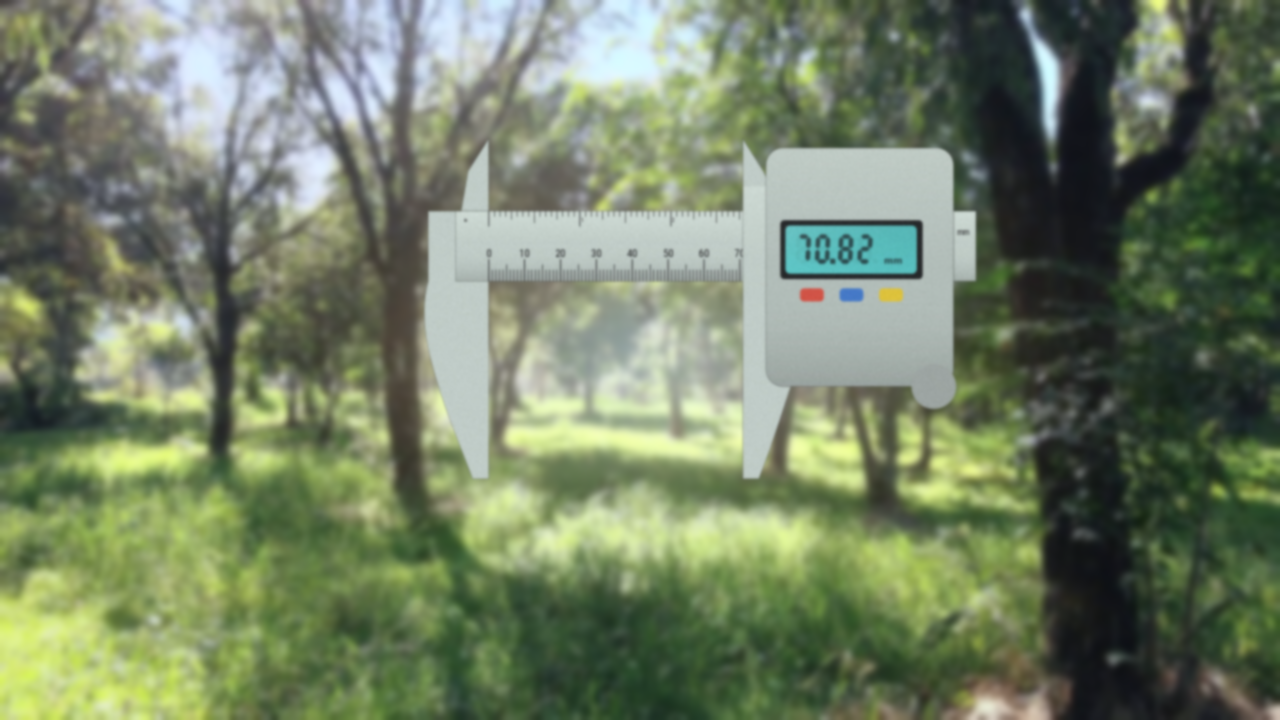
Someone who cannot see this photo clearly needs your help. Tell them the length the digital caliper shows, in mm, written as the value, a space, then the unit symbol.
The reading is 70.82 mm
